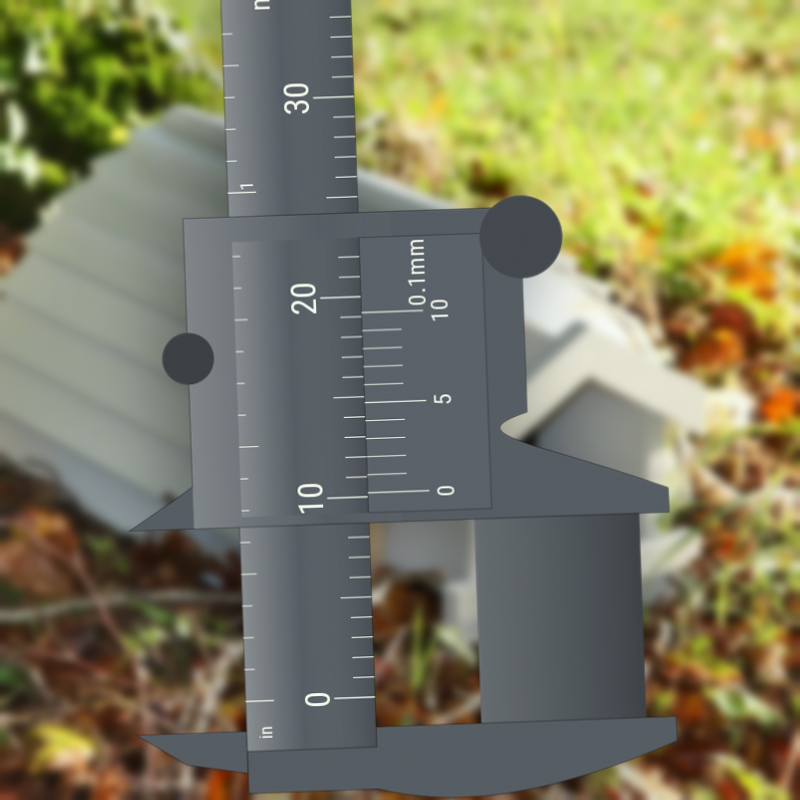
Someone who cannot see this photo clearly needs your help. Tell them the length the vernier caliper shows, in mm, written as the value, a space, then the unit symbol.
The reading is 10.2 mm
